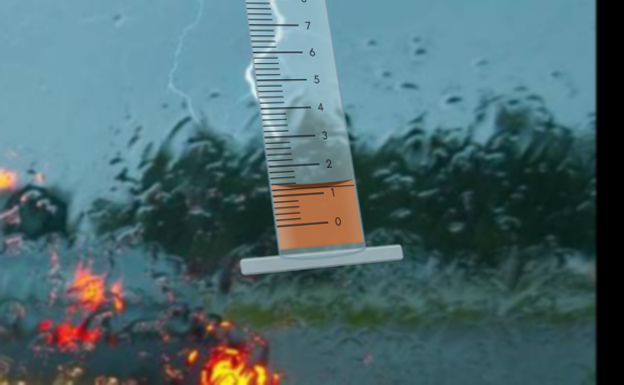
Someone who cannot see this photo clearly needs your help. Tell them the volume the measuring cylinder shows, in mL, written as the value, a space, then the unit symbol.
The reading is 1.2 mL
